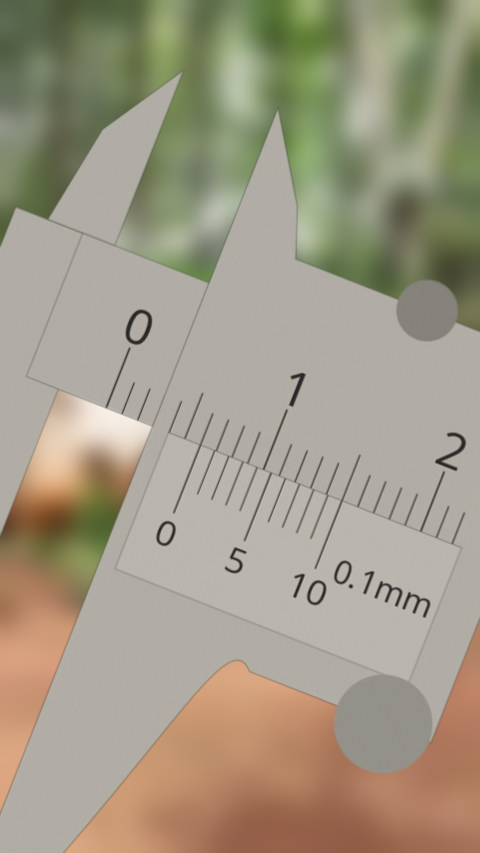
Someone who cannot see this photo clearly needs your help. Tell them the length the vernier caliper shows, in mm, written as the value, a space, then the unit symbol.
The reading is 6.0 mm
